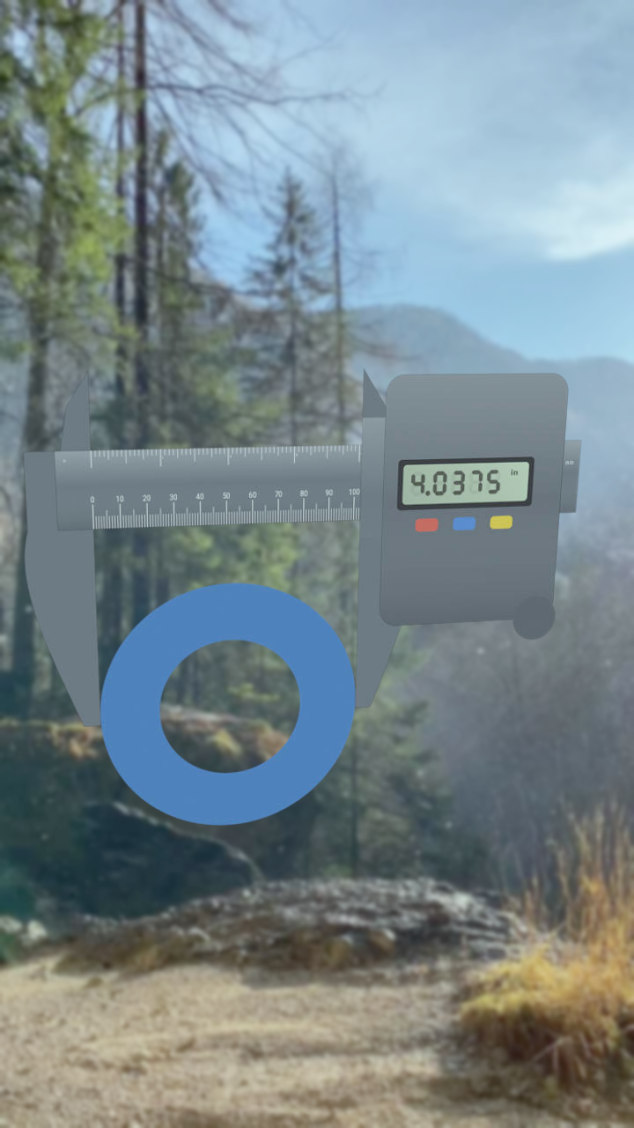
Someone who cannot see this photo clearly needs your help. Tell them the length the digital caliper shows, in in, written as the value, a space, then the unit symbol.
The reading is 4.0375 in
